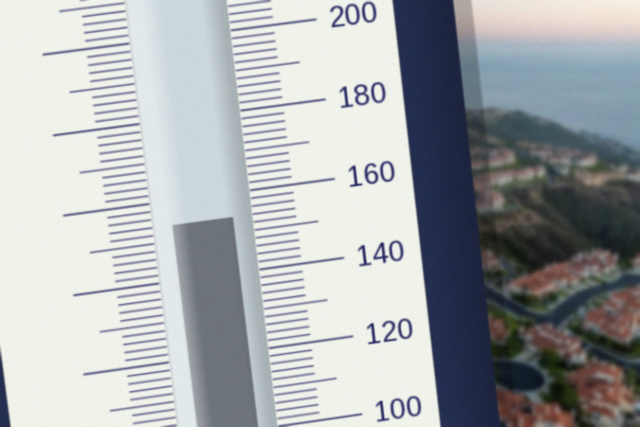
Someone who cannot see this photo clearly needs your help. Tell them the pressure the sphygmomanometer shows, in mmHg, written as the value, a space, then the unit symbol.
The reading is 154 mmHg
